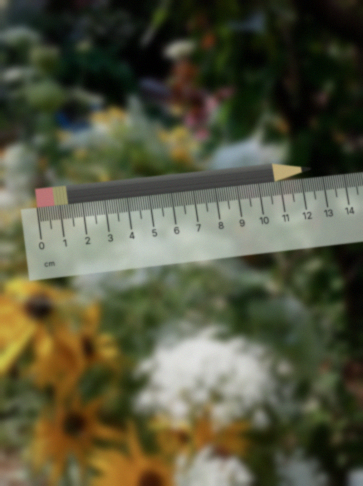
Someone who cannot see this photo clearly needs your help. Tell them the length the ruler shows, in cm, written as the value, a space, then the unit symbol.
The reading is 12.5 cm
